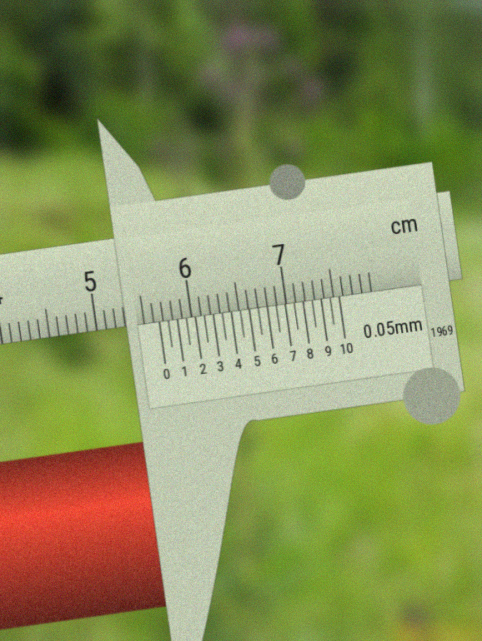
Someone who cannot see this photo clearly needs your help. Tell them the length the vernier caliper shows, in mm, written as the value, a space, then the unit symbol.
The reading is 56.6 mm
